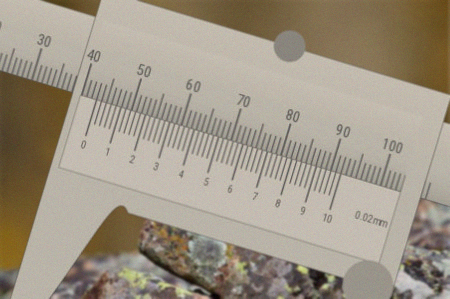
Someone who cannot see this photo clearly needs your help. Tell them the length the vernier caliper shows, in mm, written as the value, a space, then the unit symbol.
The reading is 43.0 mm
